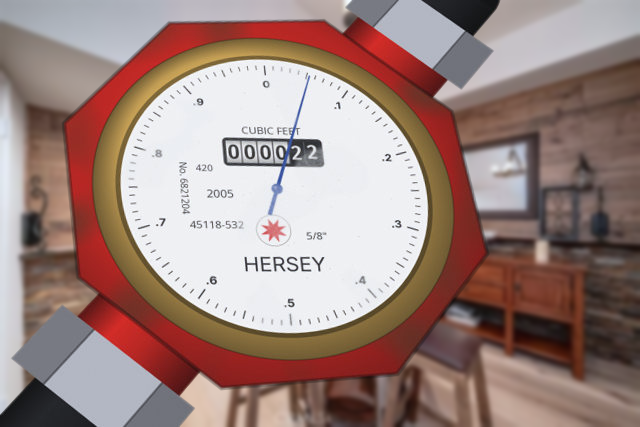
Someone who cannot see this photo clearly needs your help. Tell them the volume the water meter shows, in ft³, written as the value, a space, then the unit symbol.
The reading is 22.05 ft³
